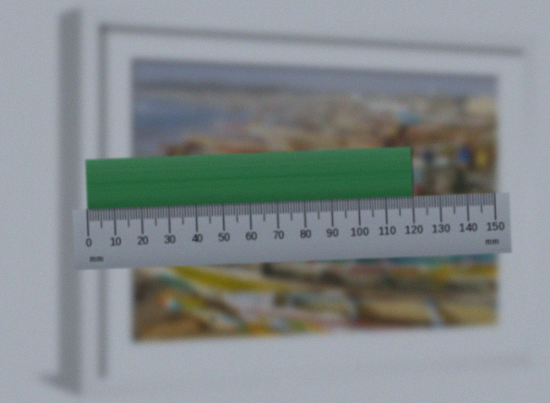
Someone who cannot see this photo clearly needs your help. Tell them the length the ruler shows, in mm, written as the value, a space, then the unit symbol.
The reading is 120 mm
